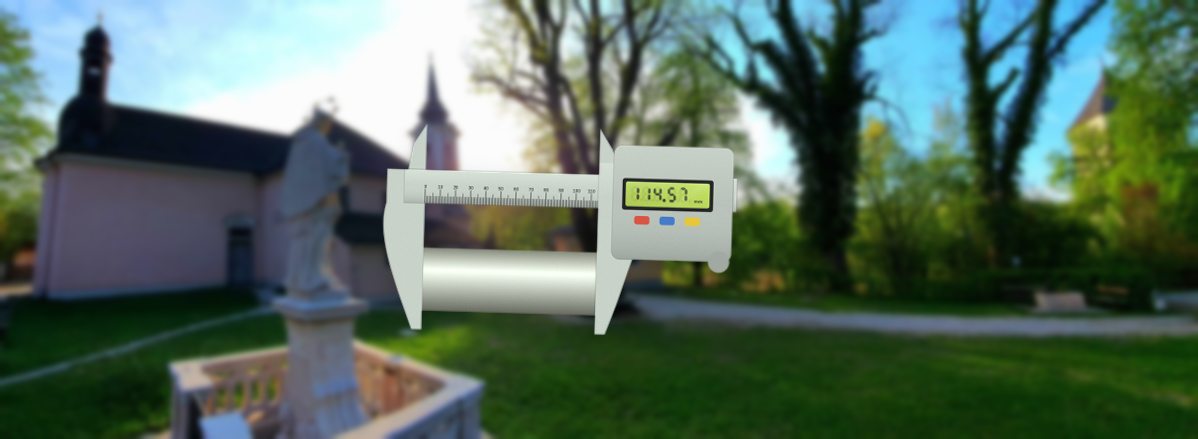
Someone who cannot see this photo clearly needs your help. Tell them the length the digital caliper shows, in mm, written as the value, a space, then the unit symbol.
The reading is 114.57 mm
